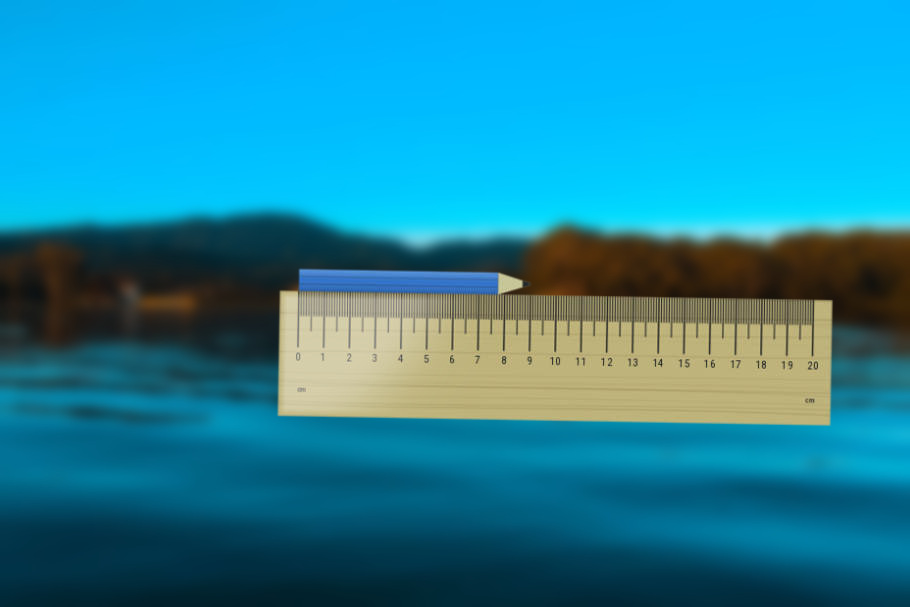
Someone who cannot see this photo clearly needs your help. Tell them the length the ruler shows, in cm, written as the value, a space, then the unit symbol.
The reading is 9 cm
